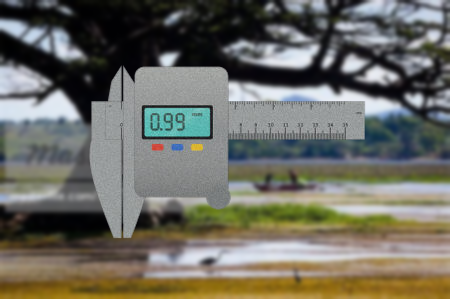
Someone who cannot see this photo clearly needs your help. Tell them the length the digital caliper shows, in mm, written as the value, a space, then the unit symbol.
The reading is 0.99 mm
